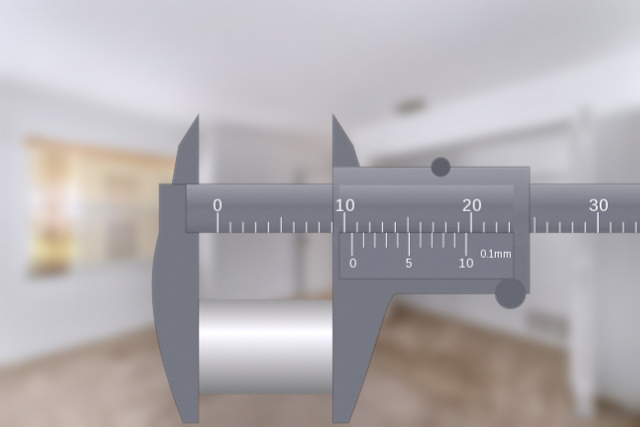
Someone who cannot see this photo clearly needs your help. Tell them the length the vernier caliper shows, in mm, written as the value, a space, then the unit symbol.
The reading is 10.6 mm
